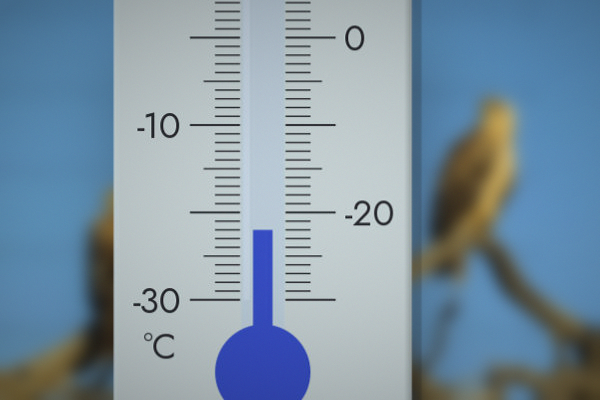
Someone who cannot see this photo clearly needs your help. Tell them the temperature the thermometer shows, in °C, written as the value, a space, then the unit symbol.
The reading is -22 °C
